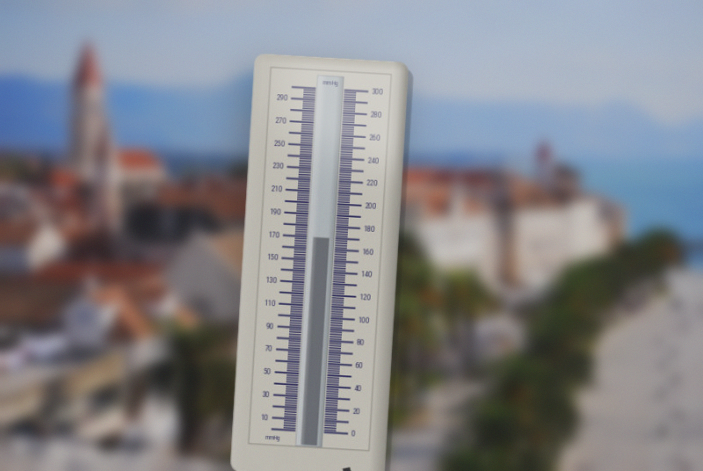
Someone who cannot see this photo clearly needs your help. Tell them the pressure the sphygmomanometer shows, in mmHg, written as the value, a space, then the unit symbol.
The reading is 170 mmHg
